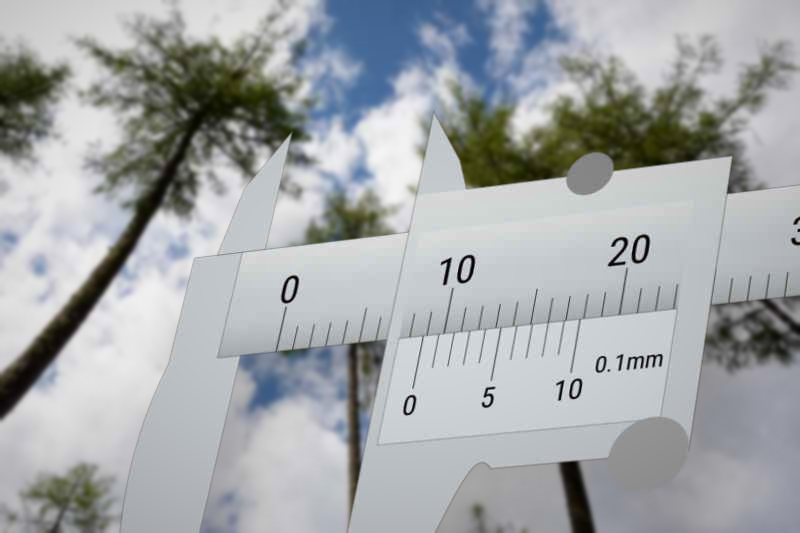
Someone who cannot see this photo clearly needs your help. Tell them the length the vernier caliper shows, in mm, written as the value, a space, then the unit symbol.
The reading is 8.8 mm
